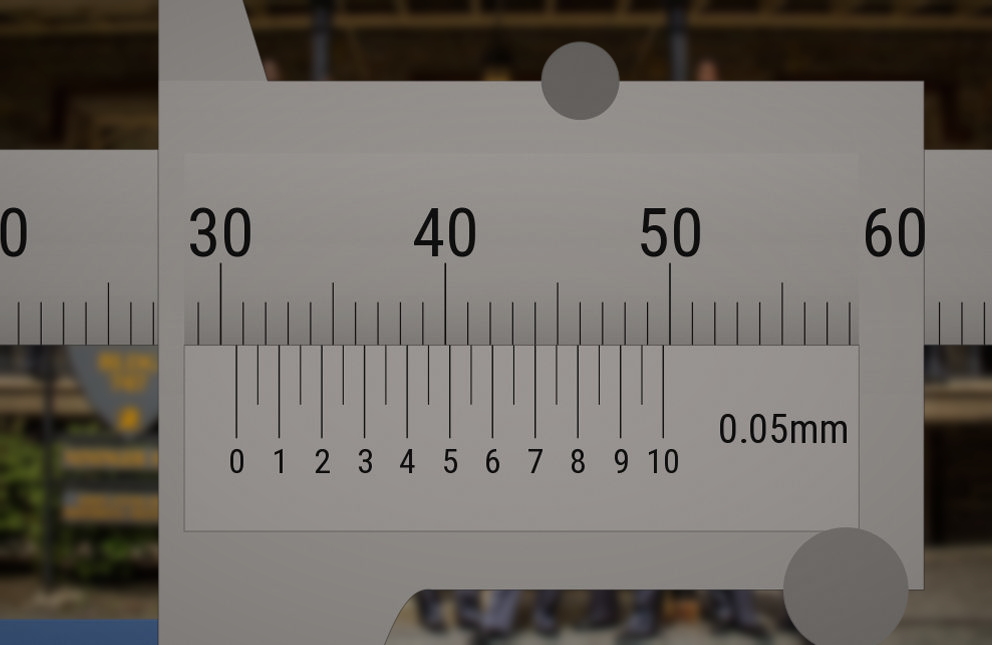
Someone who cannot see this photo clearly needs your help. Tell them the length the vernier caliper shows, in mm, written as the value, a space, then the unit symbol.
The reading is 30.7 mm
